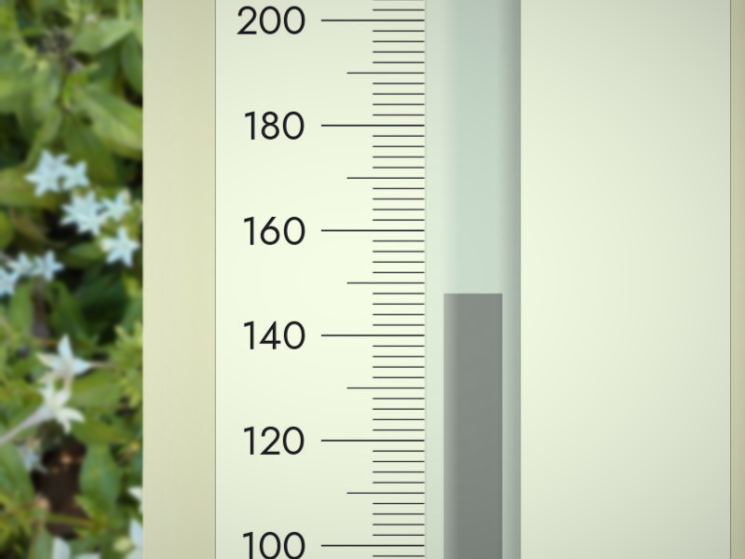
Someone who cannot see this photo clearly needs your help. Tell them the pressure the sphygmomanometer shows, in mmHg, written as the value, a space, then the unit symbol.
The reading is 148 mmHg
